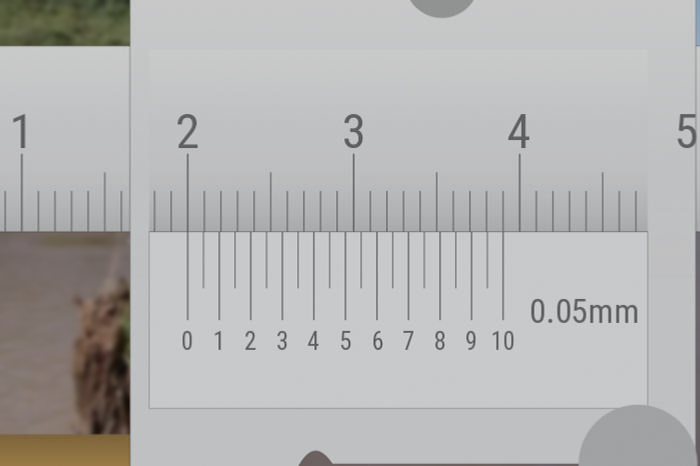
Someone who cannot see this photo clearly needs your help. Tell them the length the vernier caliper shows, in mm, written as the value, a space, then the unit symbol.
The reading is 20.0 mm
